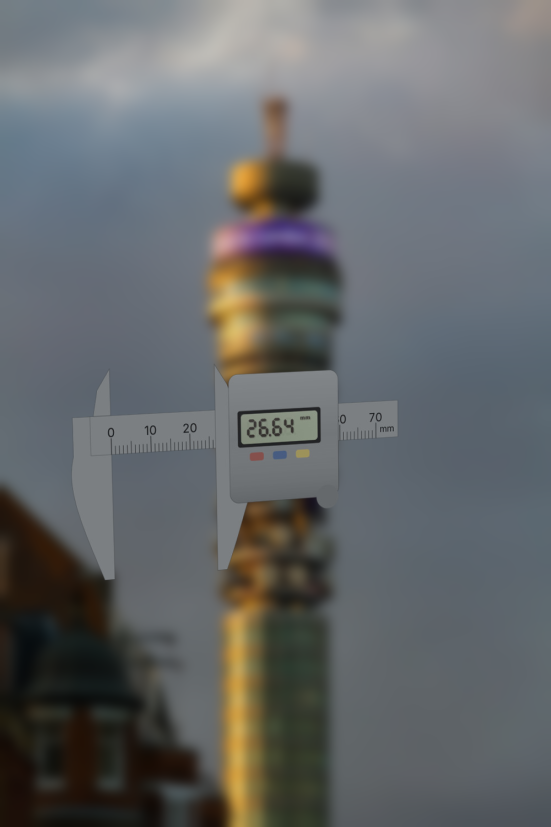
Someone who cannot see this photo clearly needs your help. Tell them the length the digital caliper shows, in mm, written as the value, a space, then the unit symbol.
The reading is 26.64 mm
